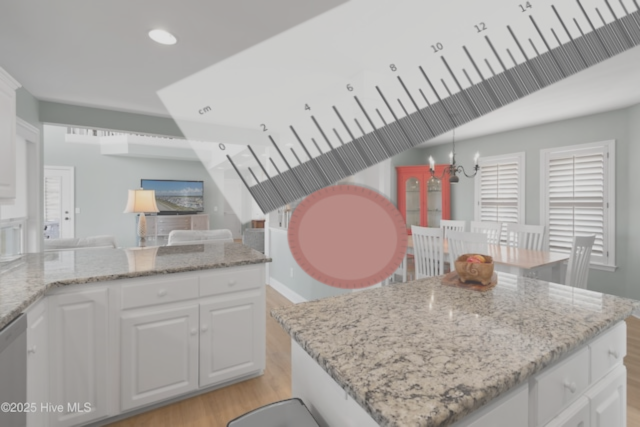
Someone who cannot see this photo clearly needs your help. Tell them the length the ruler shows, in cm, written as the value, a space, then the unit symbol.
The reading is 5 cm
